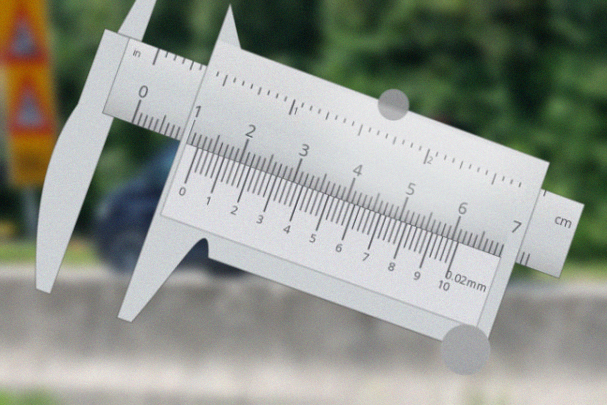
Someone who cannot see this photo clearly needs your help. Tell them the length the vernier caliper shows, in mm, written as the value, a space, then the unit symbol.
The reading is 12.2 mm
